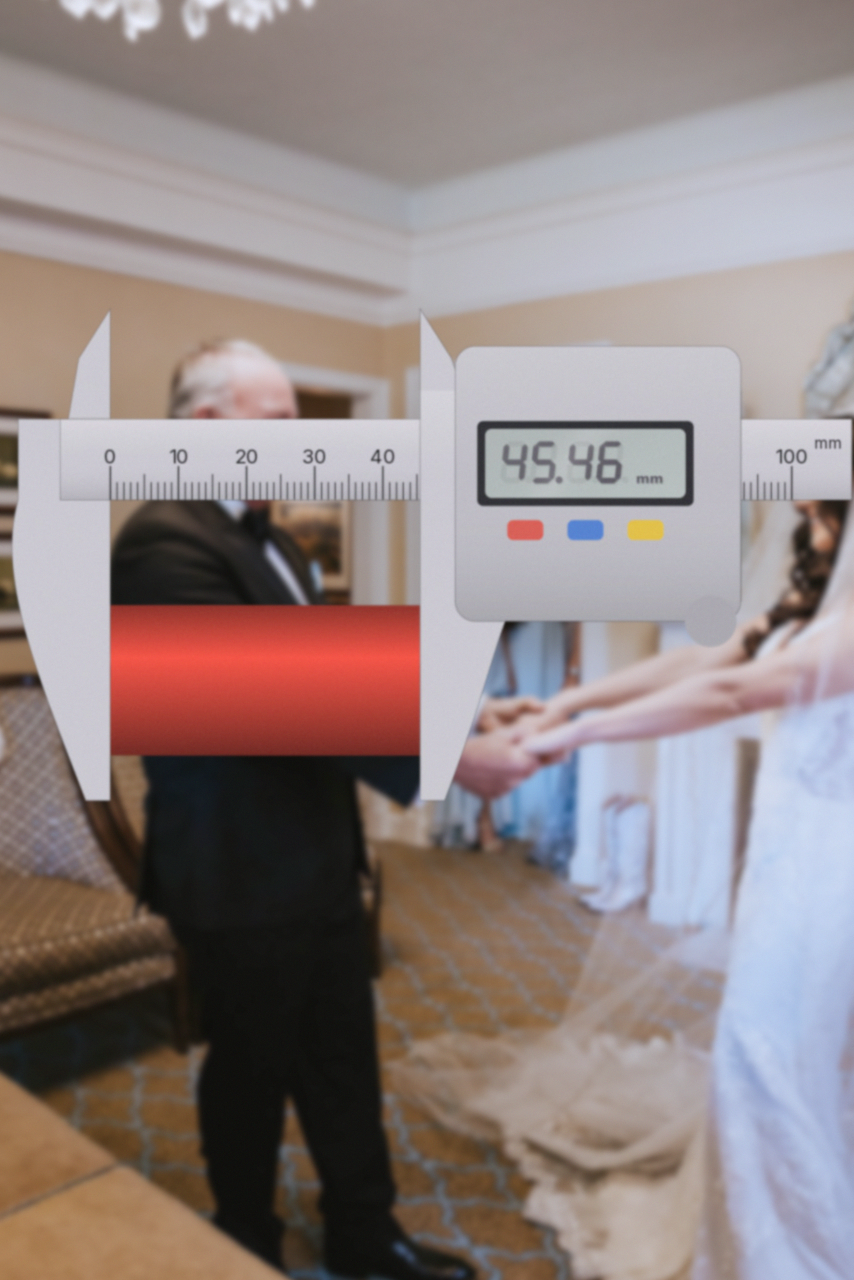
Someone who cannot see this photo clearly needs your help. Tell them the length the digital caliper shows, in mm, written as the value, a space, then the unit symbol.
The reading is 45.46 mm
